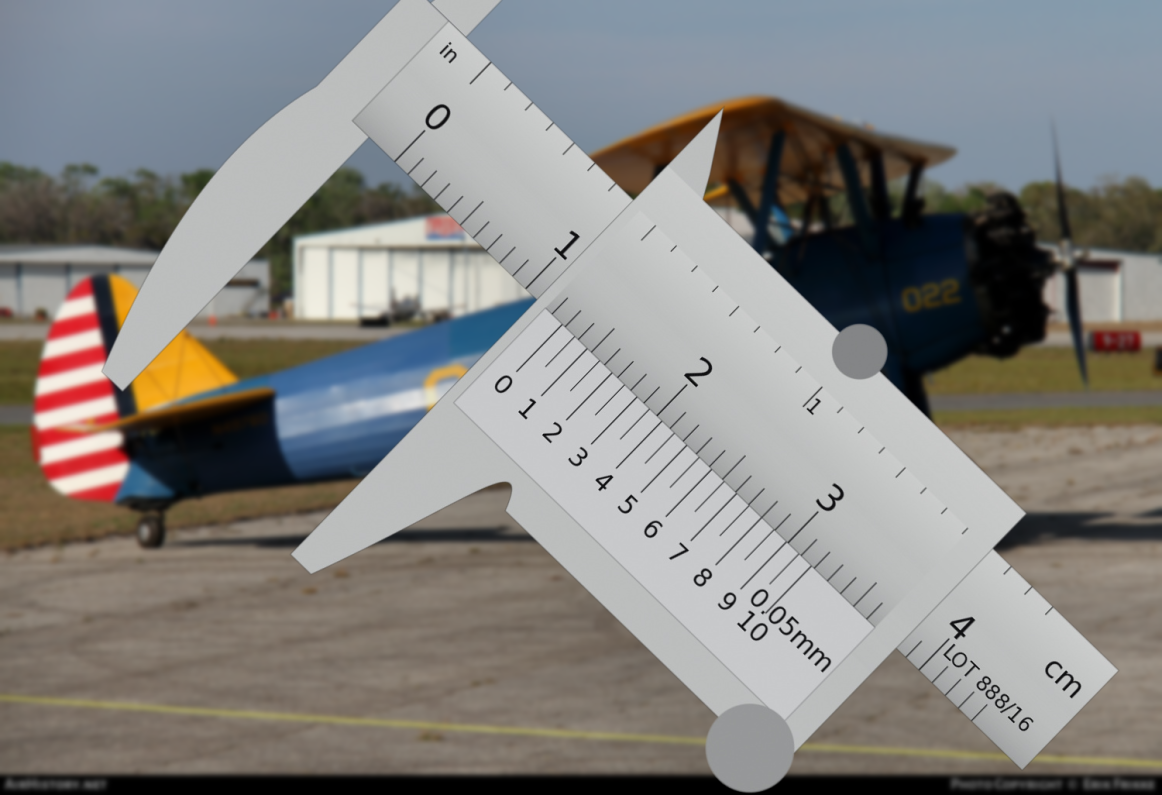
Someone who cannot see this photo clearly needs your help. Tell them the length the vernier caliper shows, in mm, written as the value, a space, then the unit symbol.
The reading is 12.8 mm
